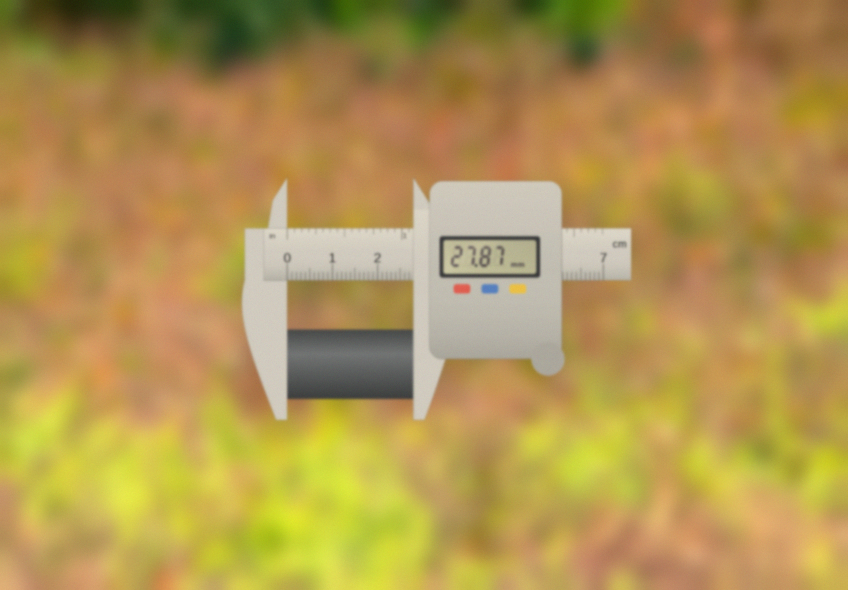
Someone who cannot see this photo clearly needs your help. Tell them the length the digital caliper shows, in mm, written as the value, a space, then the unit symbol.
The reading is 27.87 mm
